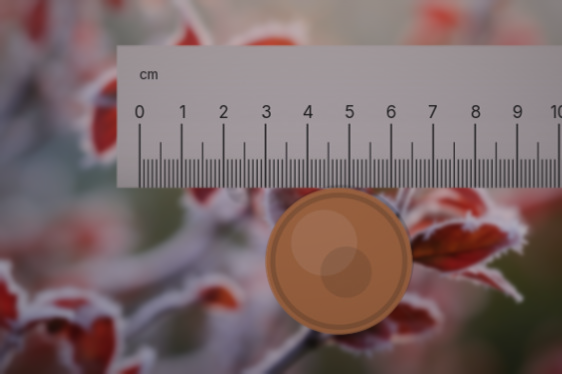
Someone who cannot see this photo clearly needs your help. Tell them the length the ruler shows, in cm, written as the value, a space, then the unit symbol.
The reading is 3.5 cm
